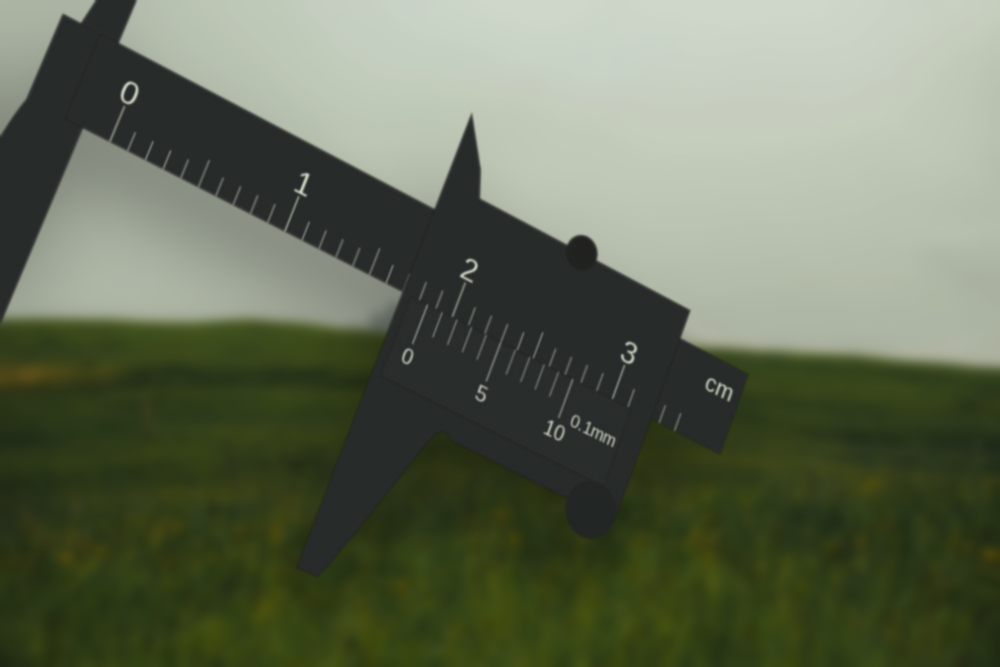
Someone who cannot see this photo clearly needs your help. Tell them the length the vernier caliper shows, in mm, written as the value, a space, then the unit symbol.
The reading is 18.5 mm
